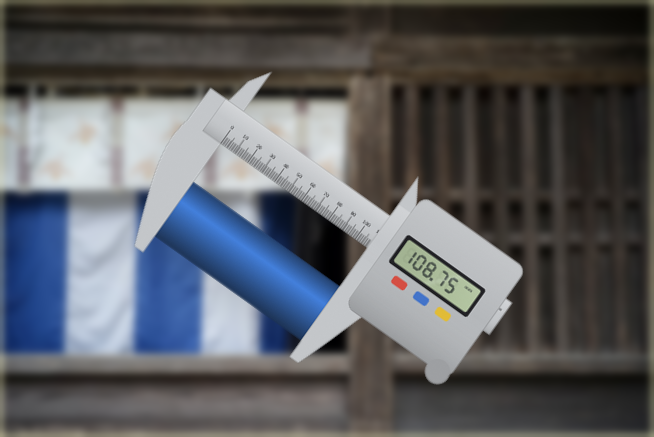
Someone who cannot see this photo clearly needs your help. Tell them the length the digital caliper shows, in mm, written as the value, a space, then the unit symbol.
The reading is 108.75 mm
